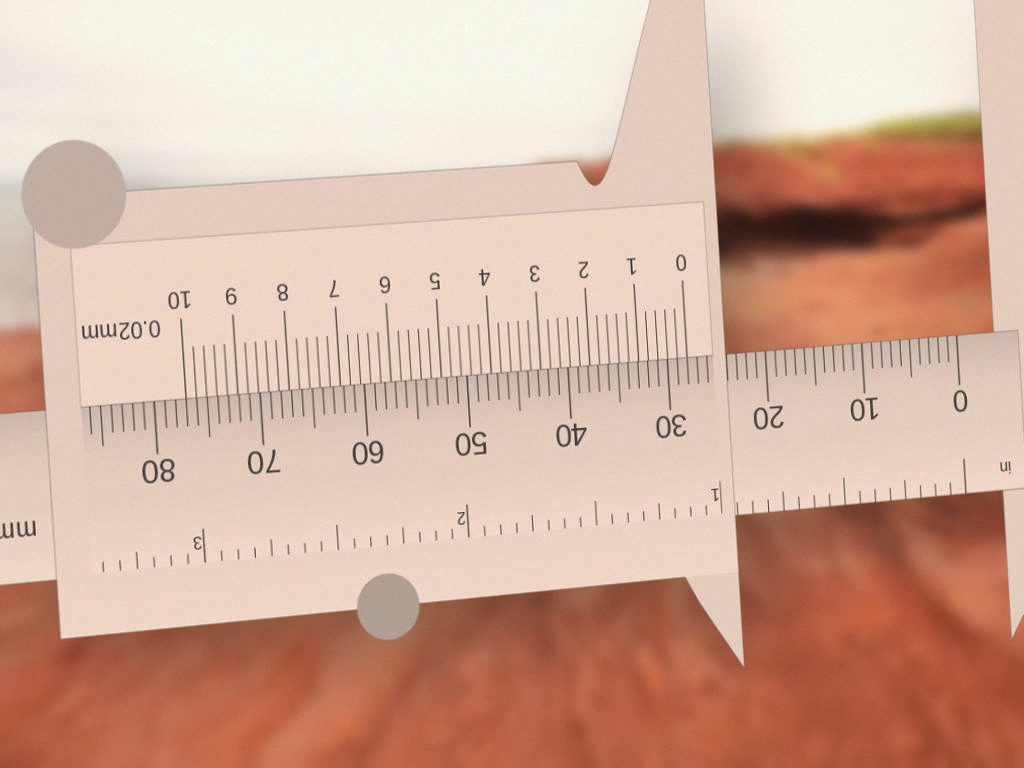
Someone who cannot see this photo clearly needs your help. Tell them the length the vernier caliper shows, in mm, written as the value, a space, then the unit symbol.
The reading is 28.0 mm
